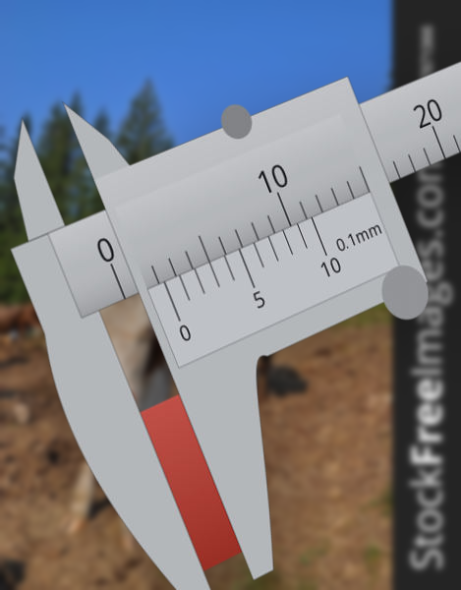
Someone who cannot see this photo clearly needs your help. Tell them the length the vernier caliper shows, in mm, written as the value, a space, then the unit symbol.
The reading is 2.3 mm
